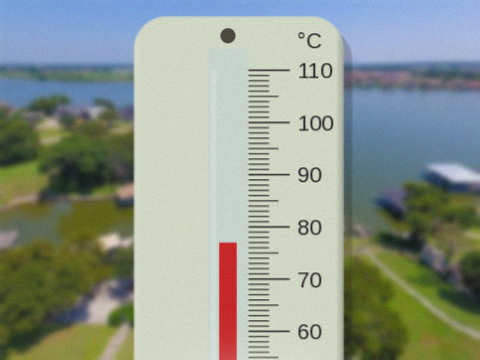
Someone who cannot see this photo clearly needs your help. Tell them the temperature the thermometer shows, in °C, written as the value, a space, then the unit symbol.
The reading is 77 °C
